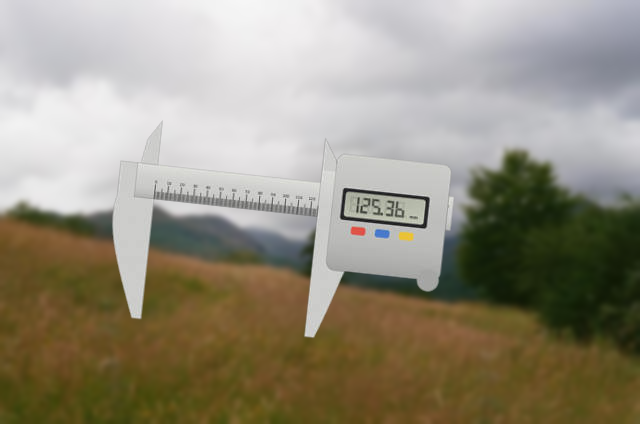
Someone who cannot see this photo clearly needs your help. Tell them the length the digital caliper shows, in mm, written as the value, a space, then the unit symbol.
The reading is 125.36 mm
